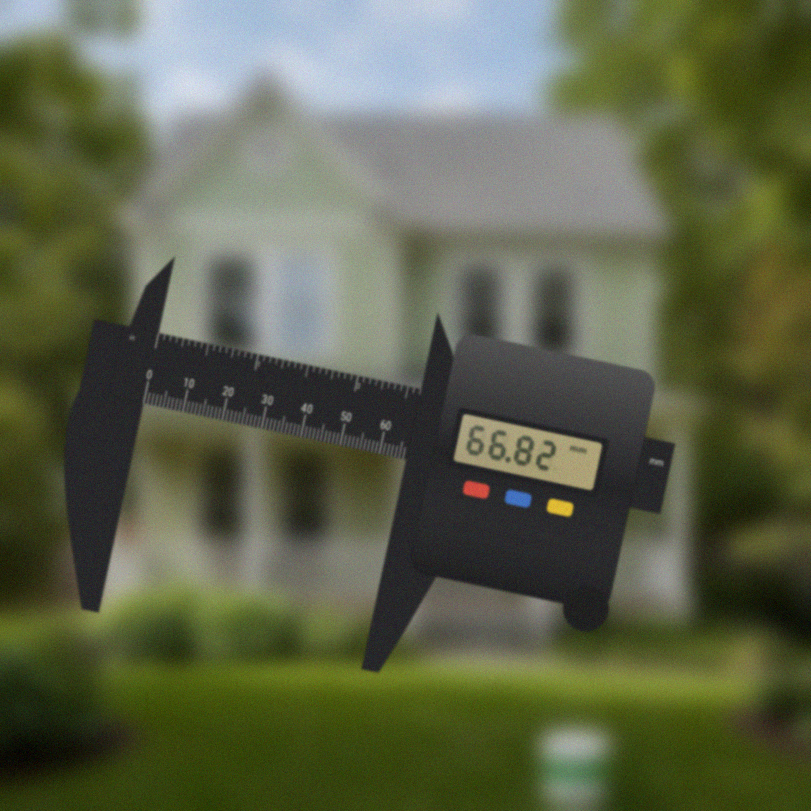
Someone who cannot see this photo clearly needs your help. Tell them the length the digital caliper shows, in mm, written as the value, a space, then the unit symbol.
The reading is 66.82 mm
